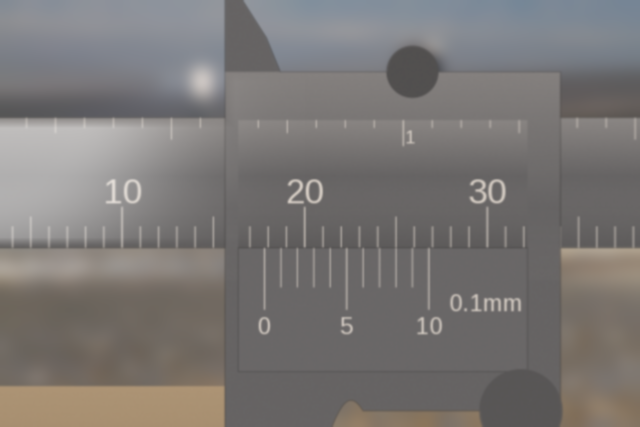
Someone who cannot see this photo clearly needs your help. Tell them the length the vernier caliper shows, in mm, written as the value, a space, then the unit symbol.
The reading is 17.8 mm
